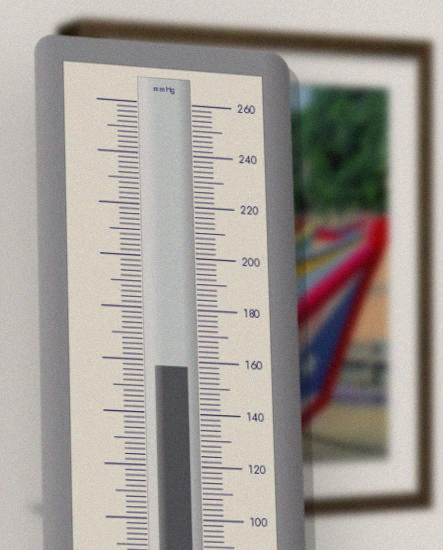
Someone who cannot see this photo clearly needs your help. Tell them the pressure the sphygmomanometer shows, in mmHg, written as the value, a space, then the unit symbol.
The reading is 158 mmHg
